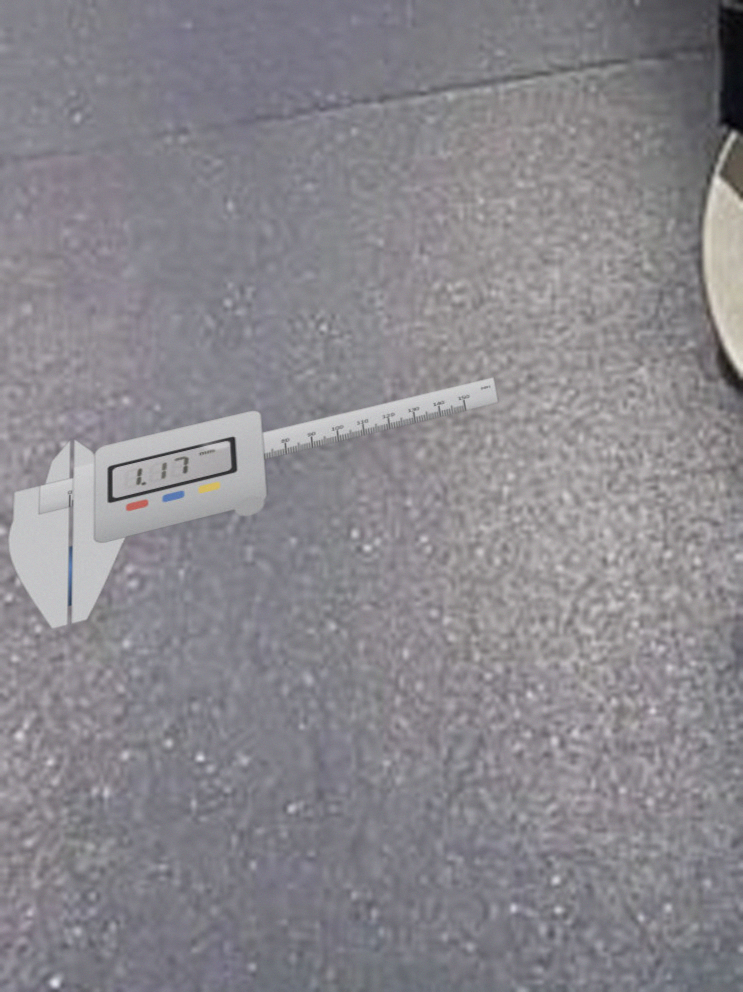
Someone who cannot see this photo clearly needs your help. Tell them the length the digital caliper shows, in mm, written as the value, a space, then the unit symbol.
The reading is 1.17 mm
